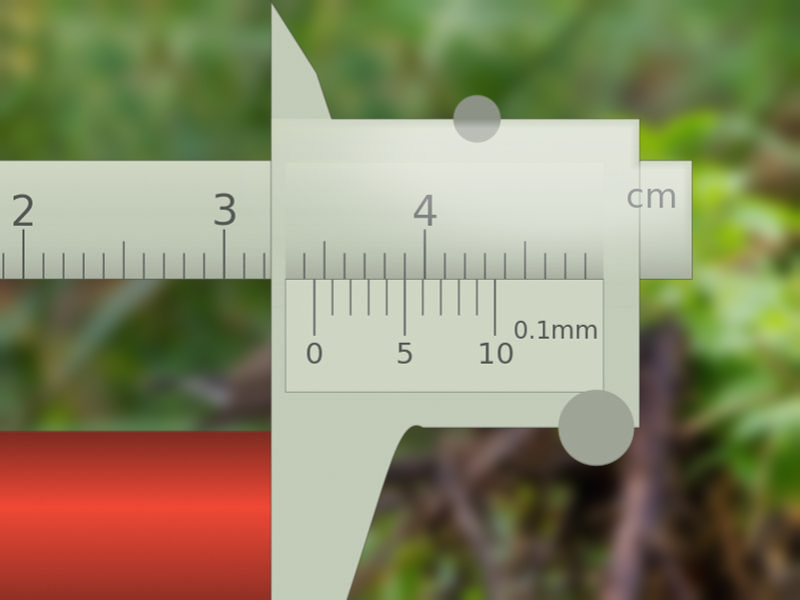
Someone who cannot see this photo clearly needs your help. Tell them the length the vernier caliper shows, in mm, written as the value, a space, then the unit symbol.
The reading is 34.5 mm
